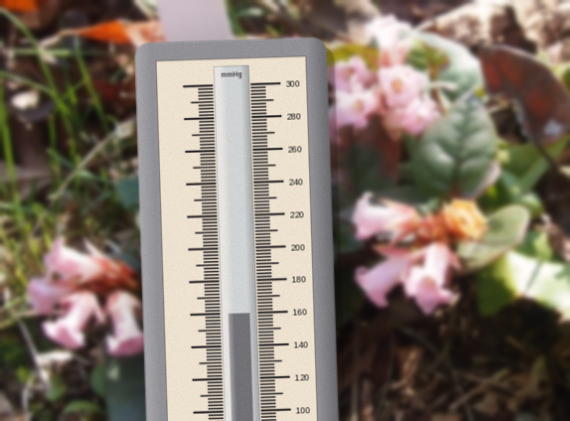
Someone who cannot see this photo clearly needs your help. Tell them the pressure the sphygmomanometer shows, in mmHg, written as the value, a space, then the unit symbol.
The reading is 160 mmHg
